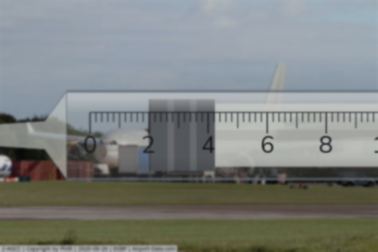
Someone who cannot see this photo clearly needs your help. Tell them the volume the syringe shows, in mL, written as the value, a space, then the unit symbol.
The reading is 2 mL
